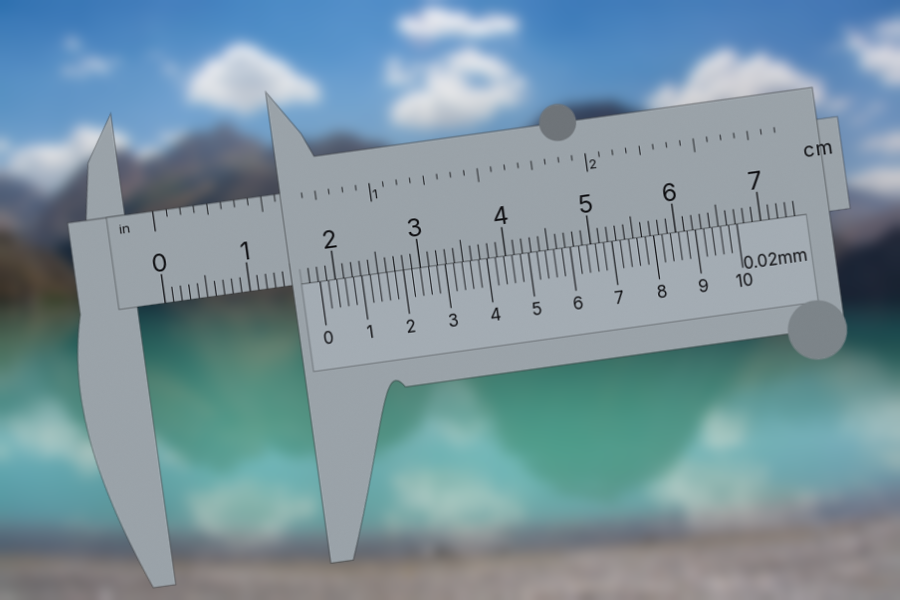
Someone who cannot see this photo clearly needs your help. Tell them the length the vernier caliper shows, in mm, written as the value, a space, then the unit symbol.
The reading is 18.2 mm
